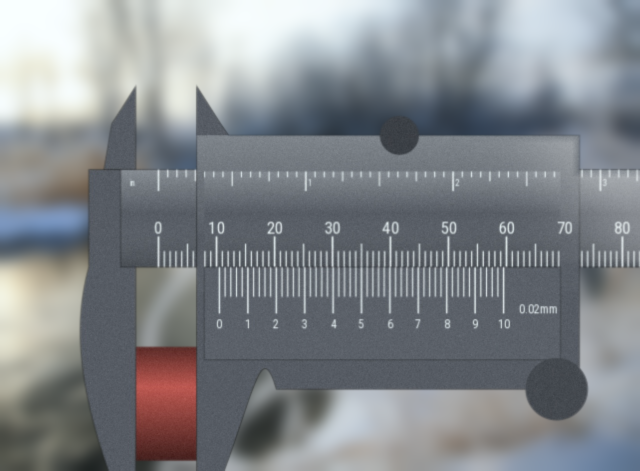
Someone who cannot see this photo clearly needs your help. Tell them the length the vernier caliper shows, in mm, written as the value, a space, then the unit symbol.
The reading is 10.5 mm
